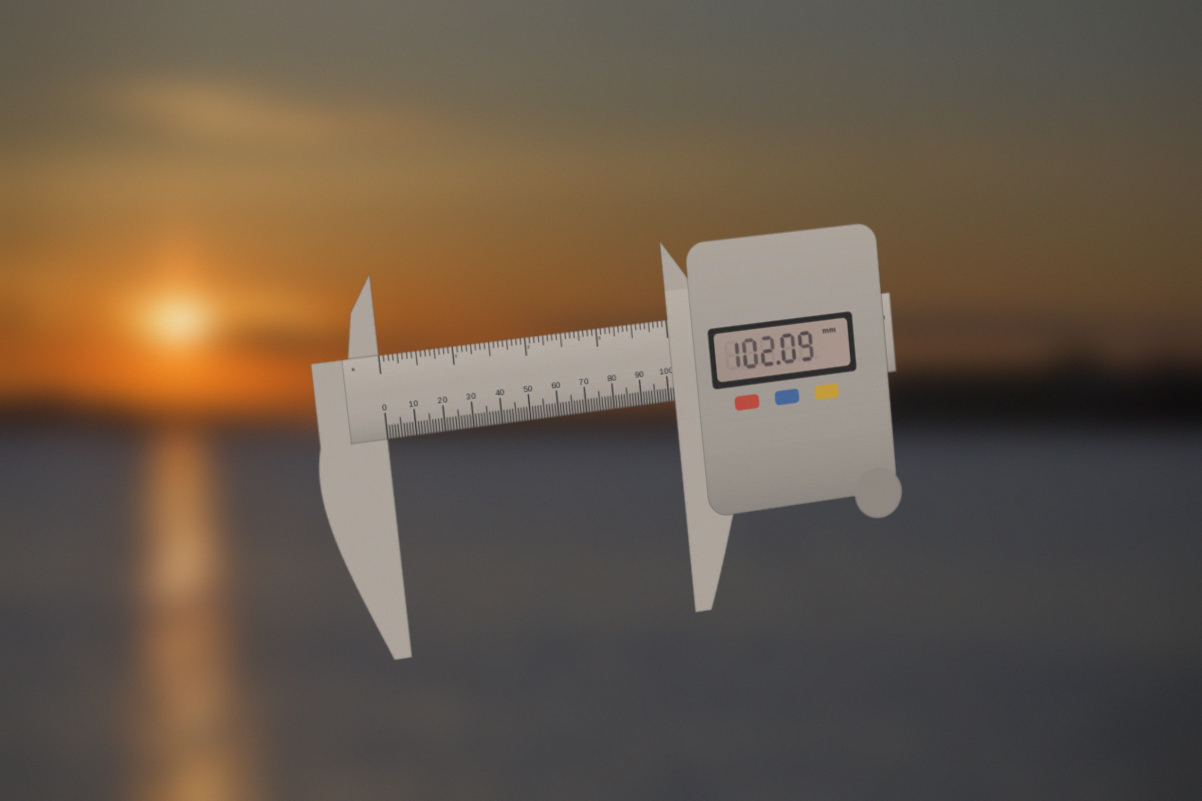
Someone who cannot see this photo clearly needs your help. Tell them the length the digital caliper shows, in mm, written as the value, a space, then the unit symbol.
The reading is 102.09 mm
